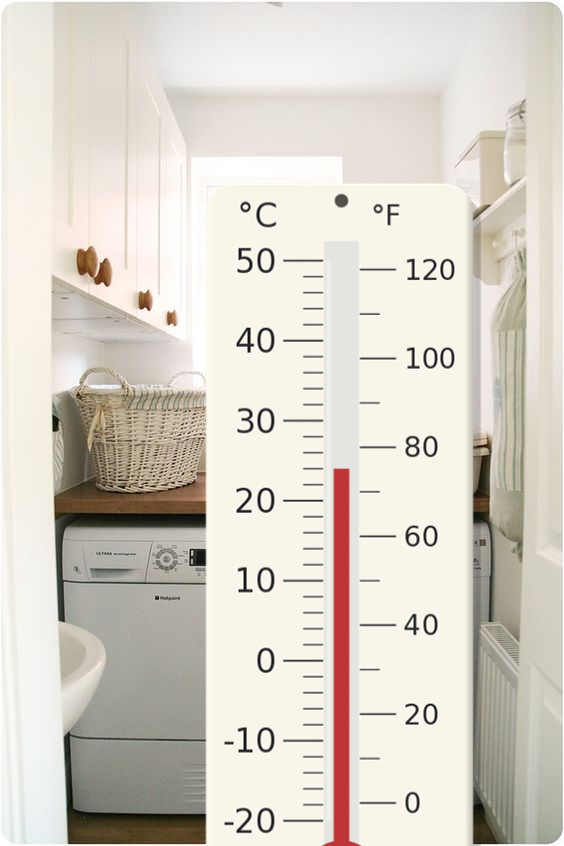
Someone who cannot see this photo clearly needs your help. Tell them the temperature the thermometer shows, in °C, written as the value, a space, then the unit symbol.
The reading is 24 °C
